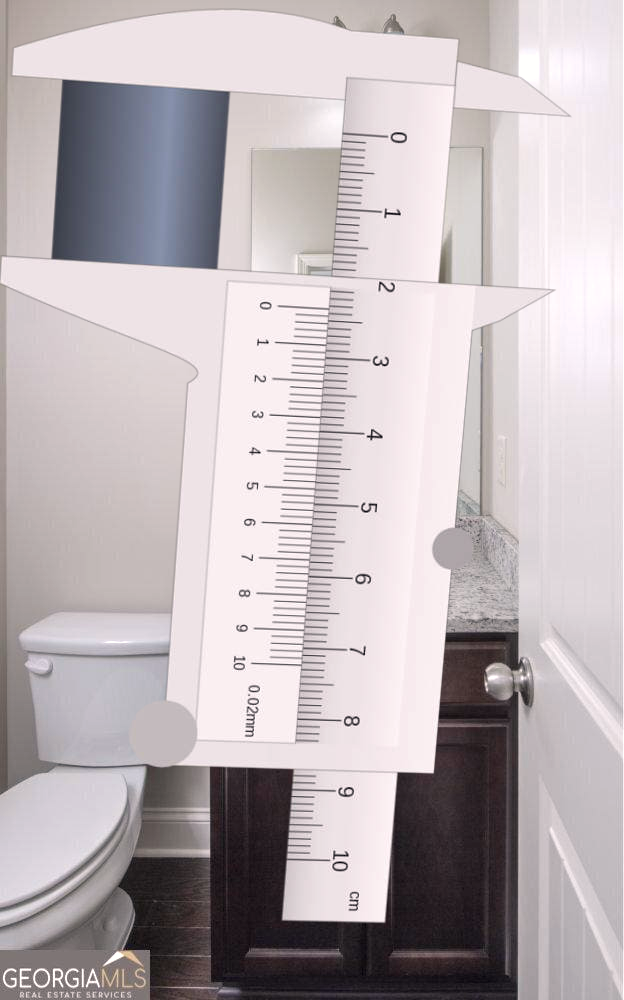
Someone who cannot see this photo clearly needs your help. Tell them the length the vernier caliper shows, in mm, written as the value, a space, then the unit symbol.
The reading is 23.4 mm
